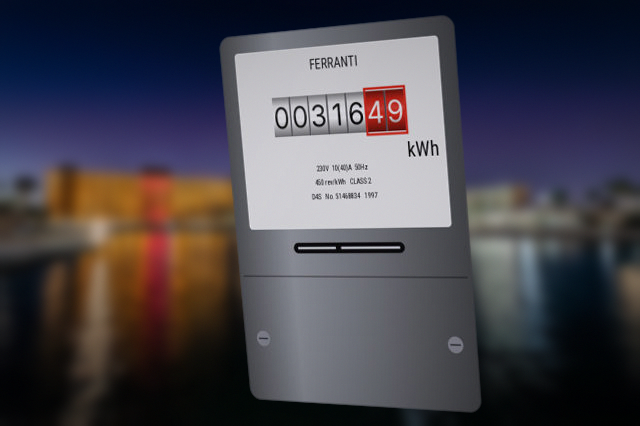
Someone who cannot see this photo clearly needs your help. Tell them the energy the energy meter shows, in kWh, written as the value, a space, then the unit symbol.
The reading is 316.49 kWh
